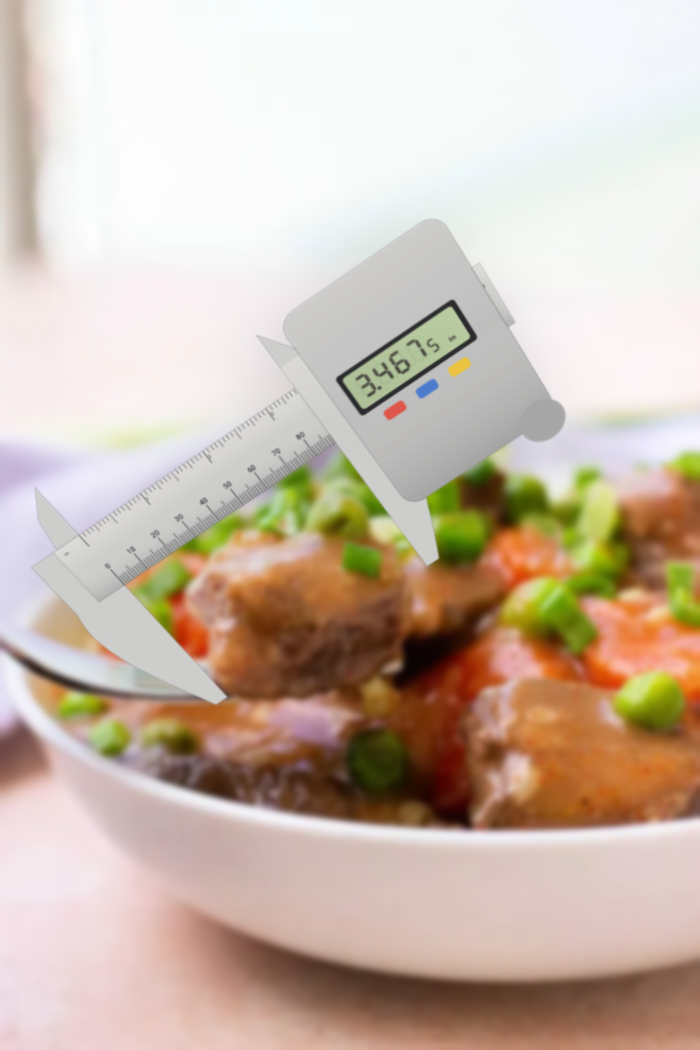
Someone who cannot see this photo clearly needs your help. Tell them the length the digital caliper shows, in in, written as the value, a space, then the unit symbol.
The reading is 3.4675 in
